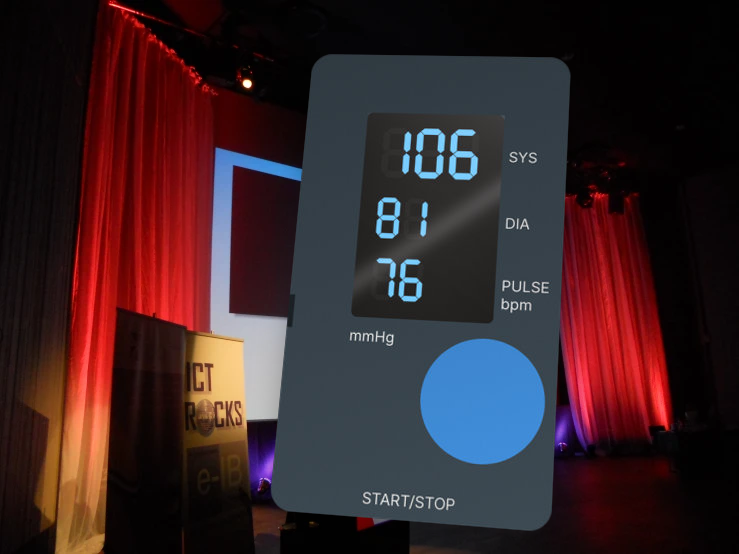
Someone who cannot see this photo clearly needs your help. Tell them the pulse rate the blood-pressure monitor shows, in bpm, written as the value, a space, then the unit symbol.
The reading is 76 bpm
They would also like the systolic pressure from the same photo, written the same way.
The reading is 106 mmHg
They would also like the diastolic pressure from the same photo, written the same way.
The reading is 81 mmHg
